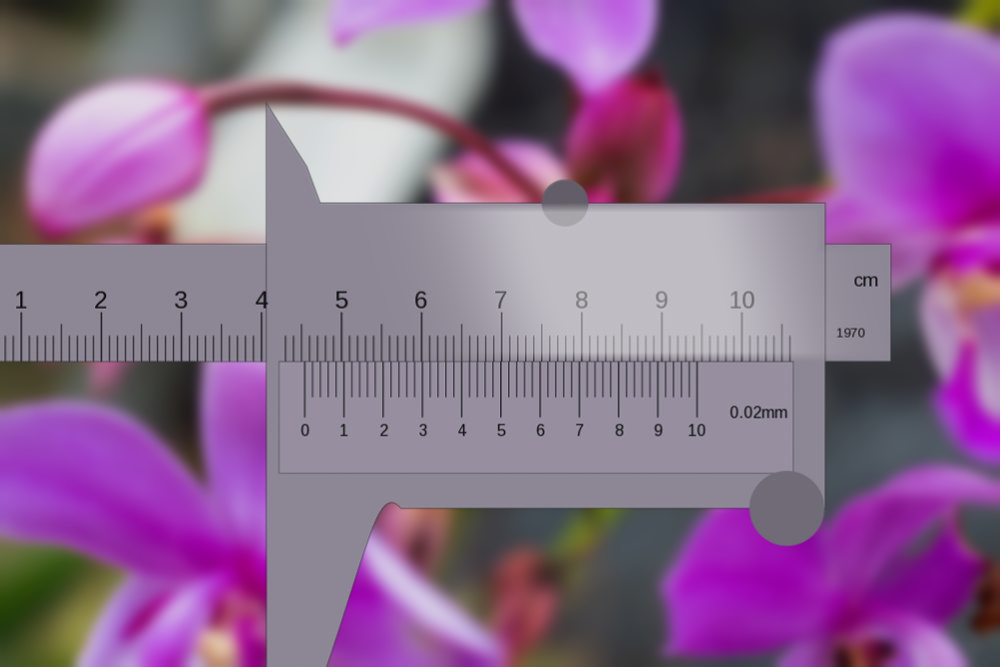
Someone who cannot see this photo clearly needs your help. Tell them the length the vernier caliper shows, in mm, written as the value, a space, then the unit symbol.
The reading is 45.4 mm
